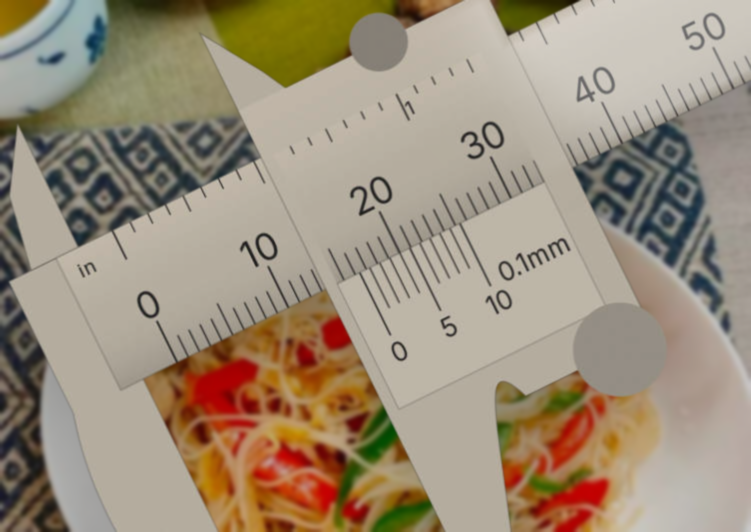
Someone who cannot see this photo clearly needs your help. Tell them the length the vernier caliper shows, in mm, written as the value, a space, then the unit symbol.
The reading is 16.4 mm
